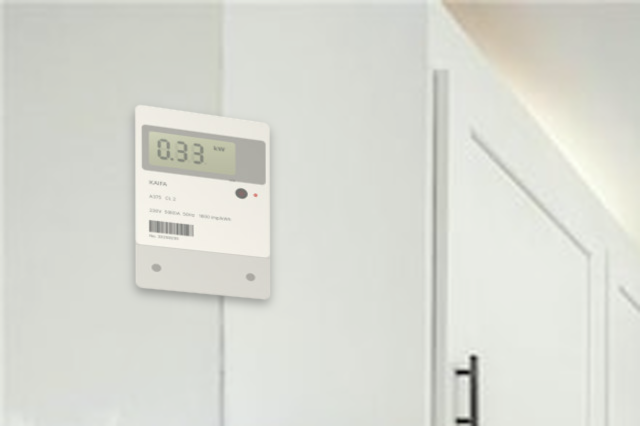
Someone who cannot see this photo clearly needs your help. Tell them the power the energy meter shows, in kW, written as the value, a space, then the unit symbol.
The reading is 0.33 kW
